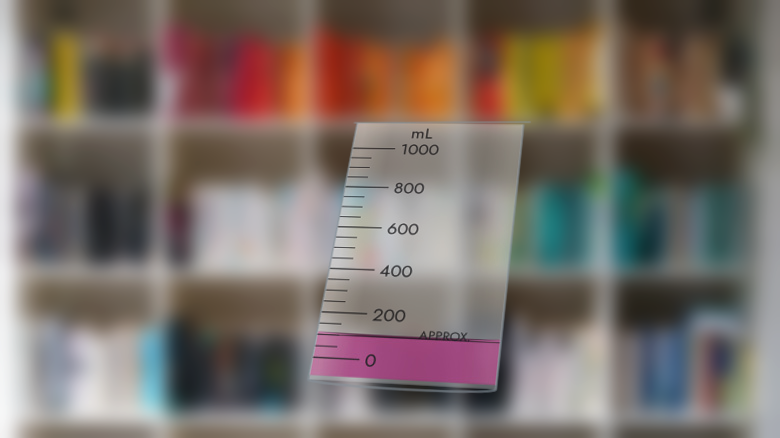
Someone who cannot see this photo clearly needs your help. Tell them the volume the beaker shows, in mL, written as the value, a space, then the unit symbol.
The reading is 100 mL
